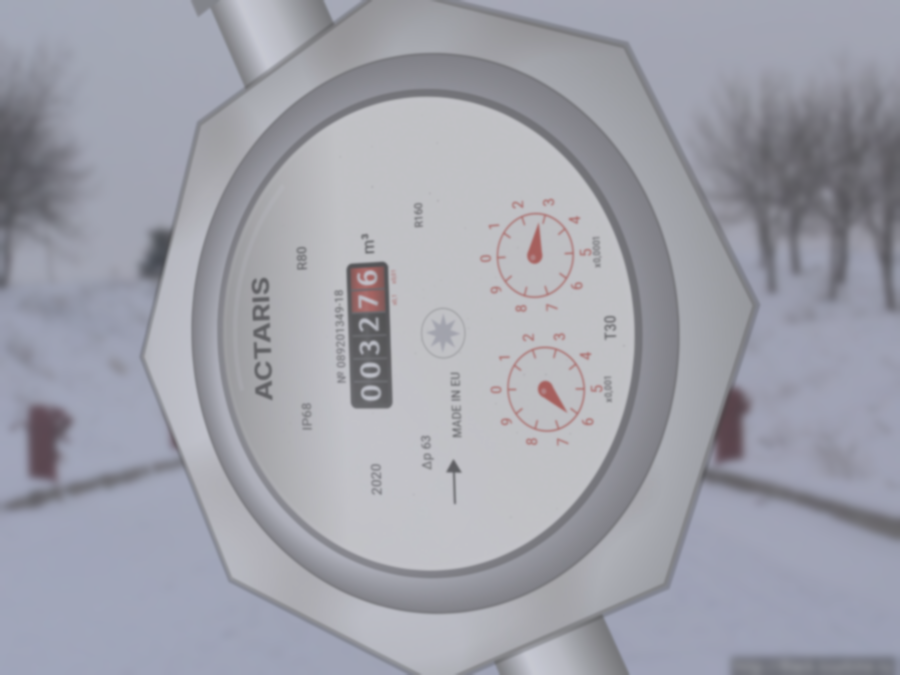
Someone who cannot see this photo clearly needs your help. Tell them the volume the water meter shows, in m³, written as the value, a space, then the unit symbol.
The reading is 32.7662 m³
